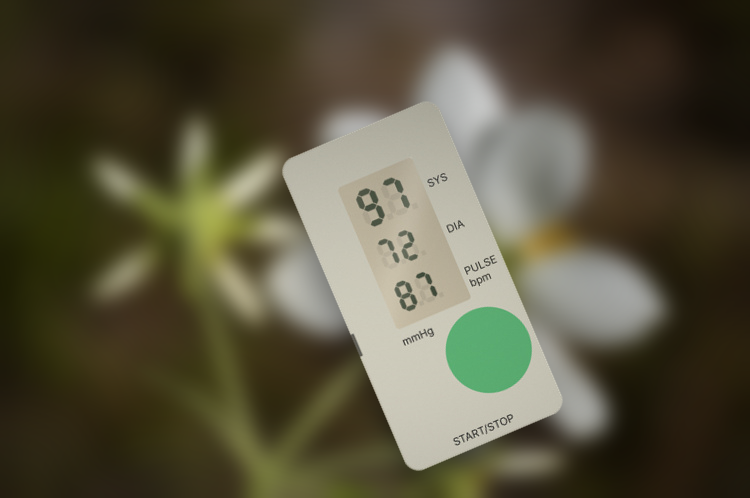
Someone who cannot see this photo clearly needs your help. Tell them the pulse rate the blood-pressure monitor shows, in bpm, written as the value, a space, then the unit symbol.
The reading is 87 bpm
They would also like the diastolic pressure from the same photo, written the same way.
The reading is 72 mmHg
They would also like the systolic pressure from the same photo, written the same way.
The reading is 97 mmHg
